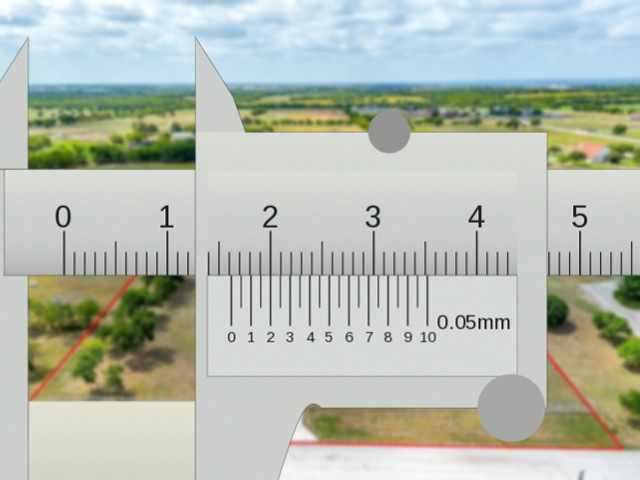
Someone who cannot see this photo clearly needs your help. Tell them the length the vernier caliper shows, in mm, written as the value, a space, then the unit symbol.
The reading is 16.2 mm
